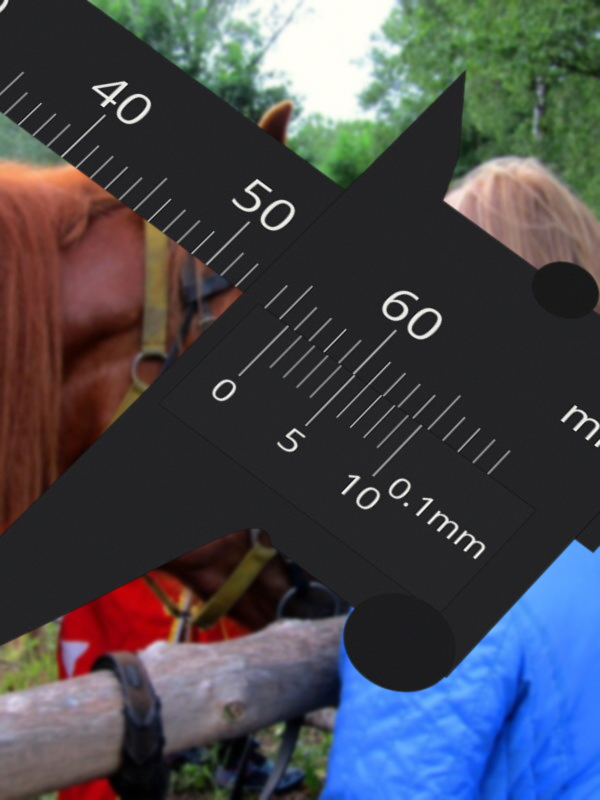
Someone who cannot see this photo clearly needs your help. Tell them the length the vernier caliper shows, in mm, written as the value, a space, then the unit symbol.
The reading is 55.6 mm
